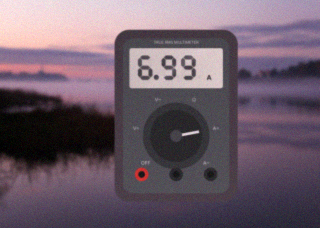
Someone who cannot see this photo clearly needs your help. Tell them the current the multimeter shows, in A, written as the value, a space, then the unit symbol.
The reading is 6.99 A
